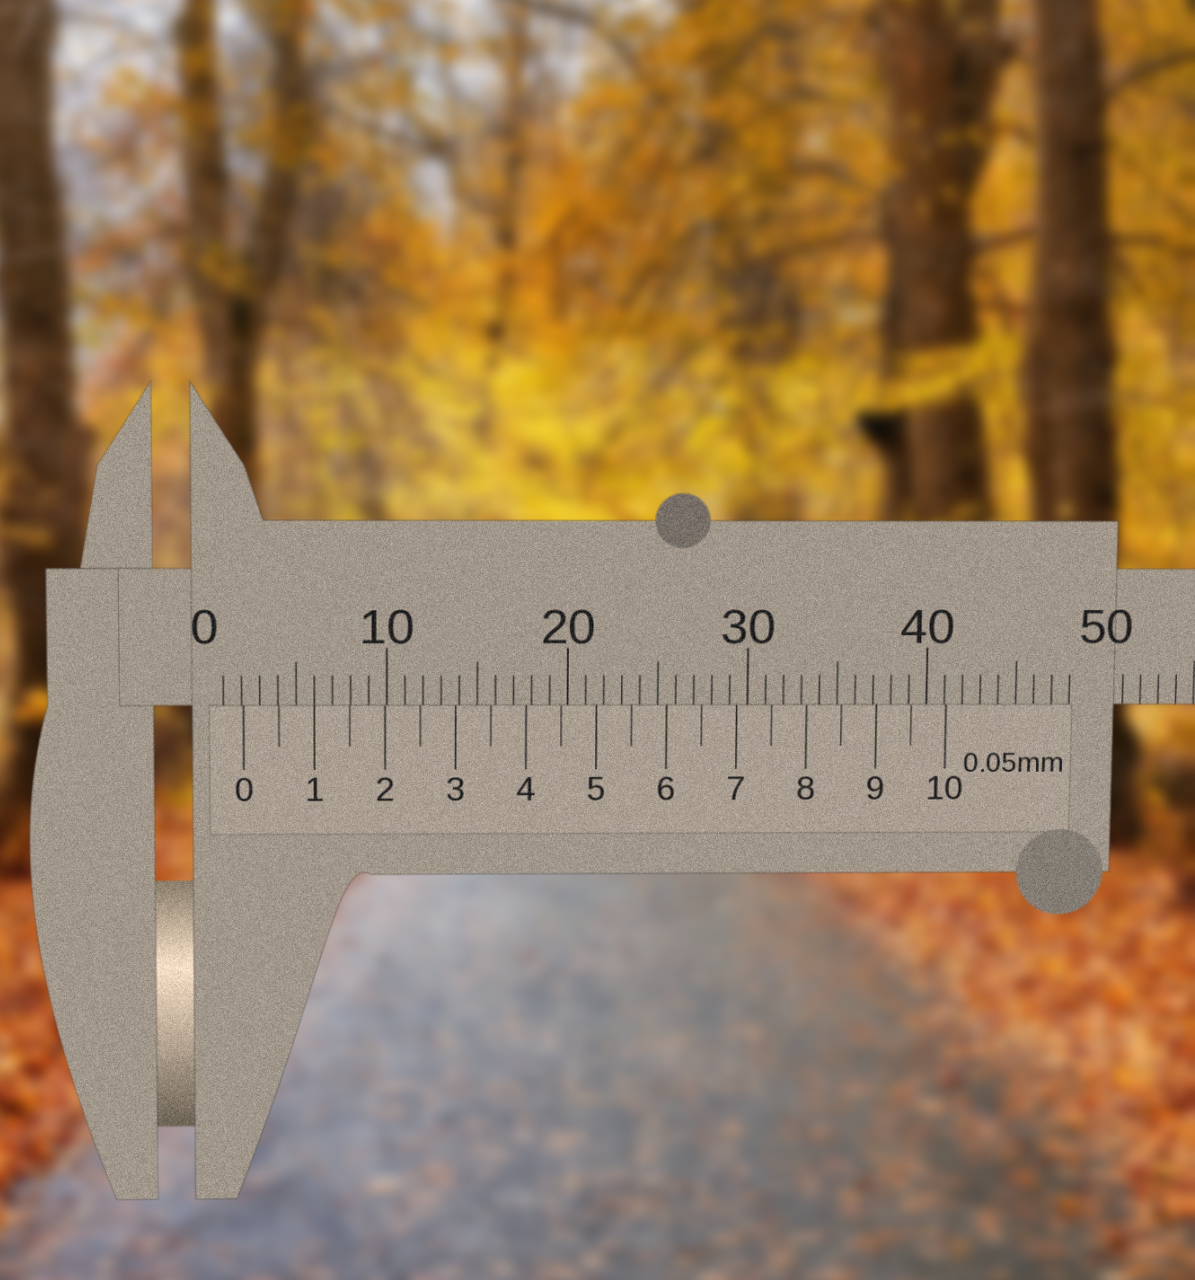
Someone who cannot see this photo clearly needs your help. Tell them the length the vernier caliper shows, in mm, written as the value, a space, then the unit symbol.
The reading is 2.1 mm
